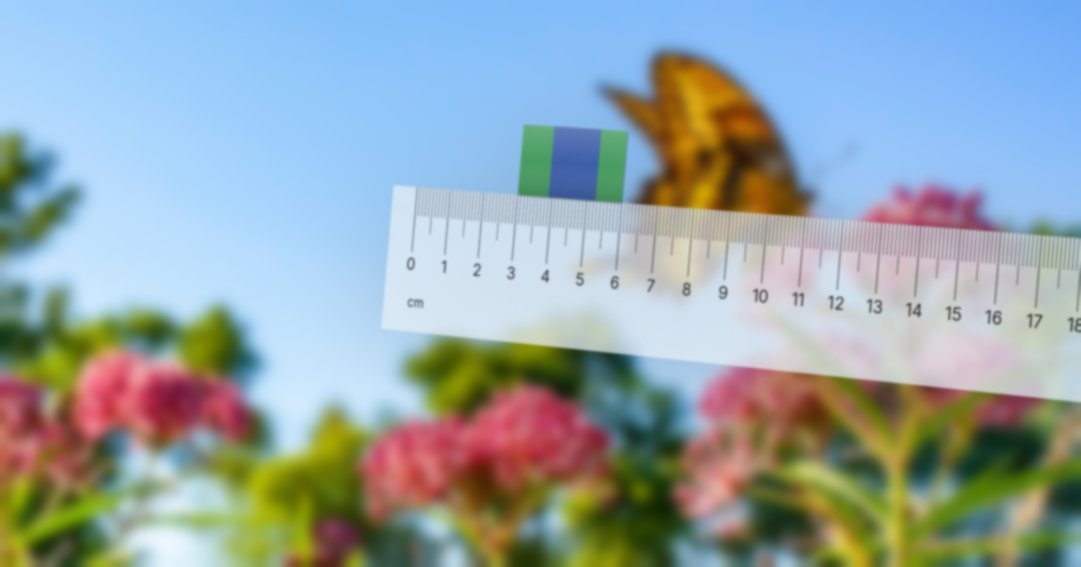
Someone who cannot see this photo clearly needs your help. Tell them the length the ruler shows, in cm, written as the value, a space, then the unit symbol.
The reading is 3 cm
